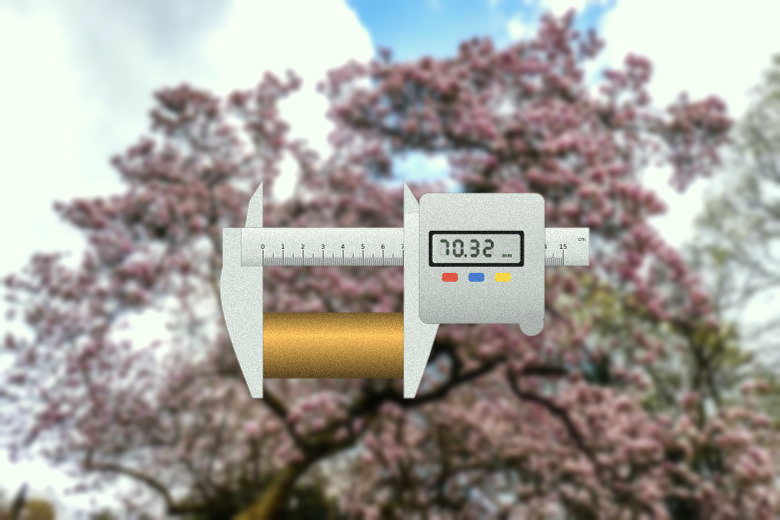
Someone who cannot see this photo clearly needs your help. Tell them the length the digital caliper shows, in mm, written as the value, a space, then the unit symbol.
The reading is 70.32 mm
